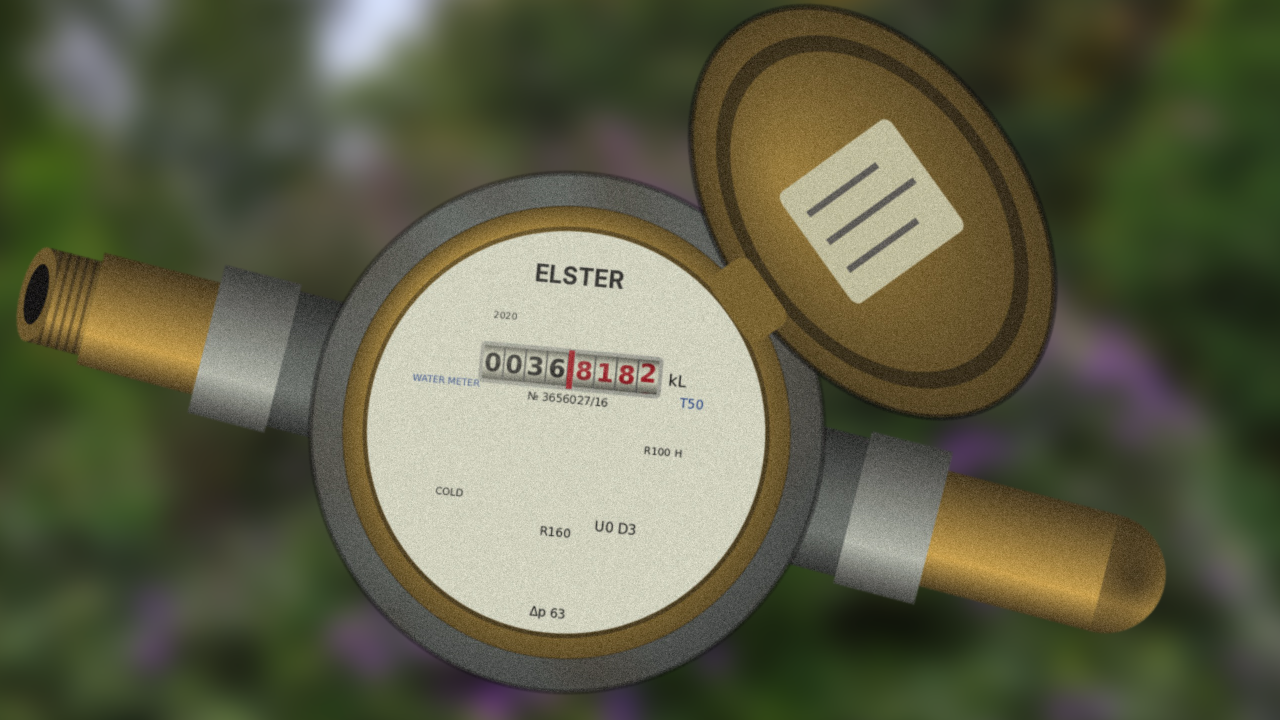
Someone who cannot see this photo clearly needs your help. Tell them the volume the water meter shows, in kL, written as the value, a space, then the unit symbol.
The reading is 36.8182 kL
